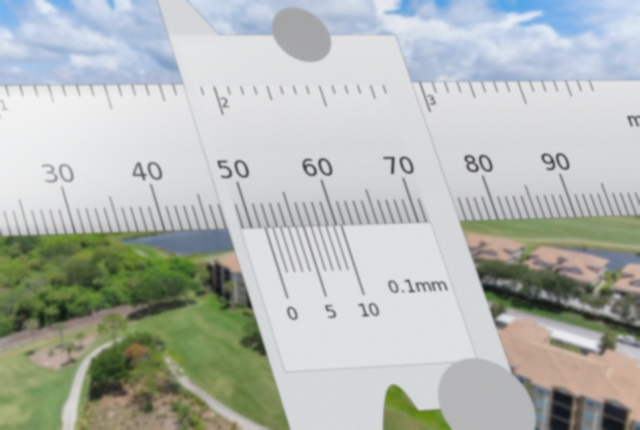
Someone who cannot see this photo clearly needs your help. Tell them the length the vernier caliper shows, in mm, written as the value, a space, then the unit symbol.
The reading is 51.6 mm
